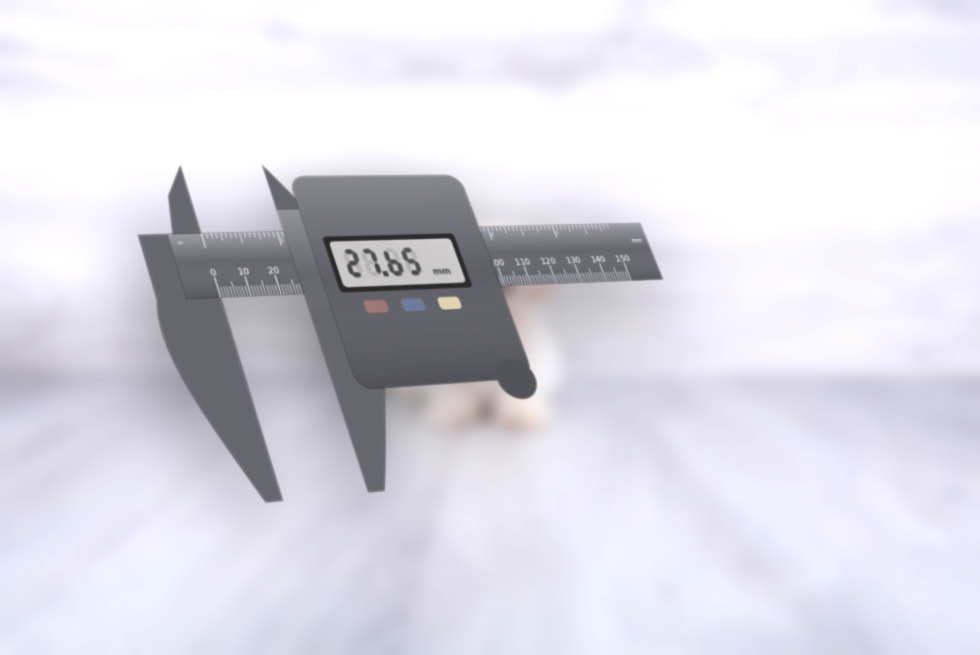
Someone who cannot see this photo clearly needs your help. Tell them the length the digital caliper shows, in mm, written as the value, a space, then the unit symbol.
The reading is 27.65 mm
